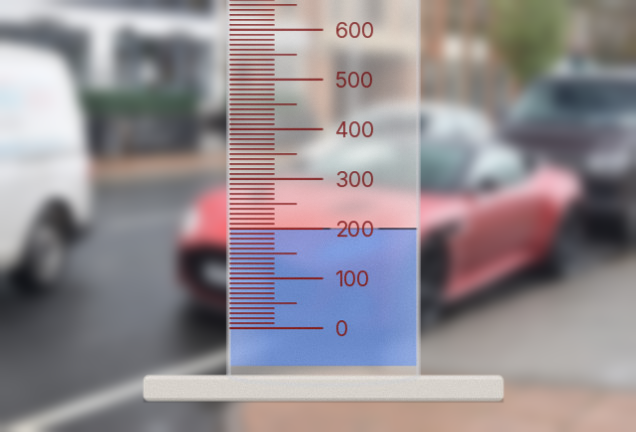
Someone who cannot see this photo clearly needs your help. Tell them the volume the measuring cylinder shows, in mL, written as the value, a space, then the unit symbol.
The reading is 200 mL
